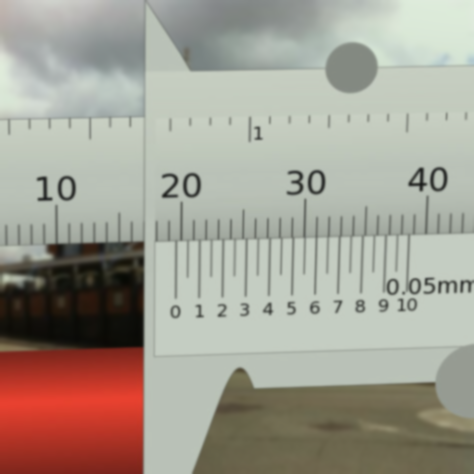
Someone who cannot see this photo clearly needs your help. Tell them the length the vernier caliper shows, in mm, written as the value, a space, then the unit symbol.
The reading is 19.6 mm
